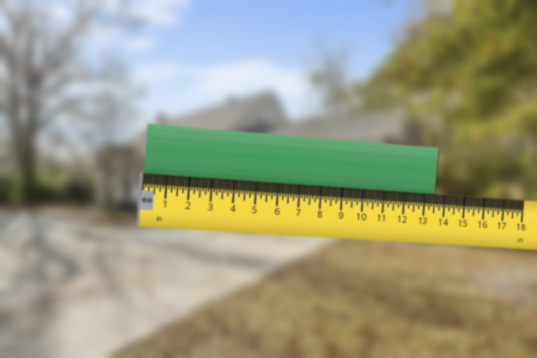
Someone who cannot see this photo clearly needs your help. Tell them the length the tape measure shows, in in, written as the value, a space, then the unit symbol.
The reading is 13.5 in
